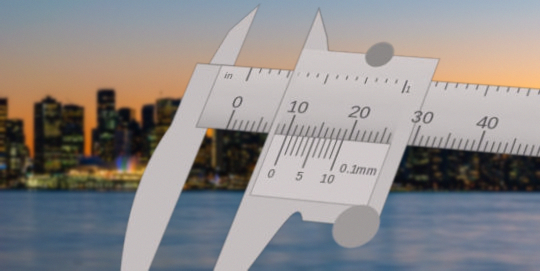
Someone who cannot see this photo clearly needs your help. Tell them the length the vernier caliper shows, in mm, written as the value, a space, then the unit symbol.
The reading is 10.0 mm
